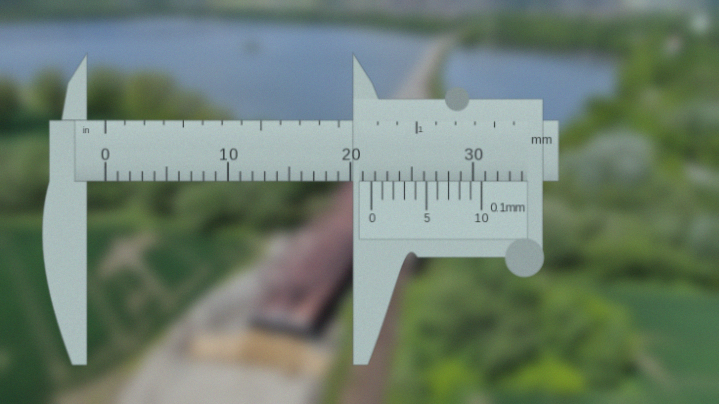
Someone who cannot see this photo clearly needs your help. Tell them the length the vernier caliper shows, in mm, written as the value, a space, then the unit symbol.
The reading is 21.7 mm
